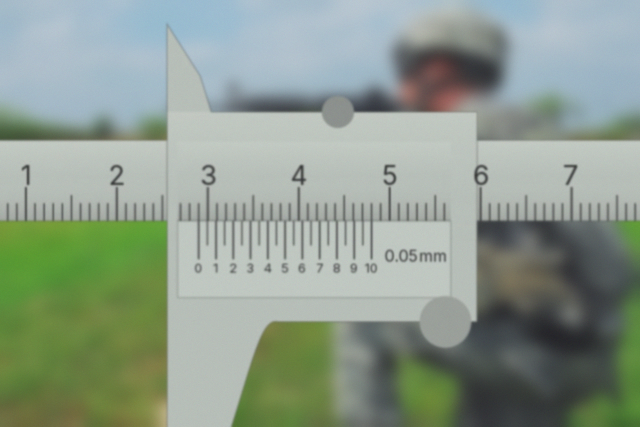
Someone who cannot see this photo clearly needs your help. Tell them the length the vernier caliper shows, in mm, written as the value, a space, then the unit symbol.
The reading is 29.0 mm
